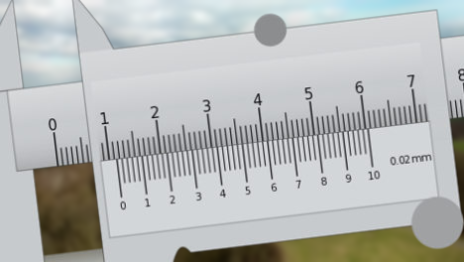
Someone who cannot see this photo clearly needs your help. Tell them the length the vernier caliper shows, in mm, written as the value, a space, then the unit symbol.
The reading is 11.5 mm
